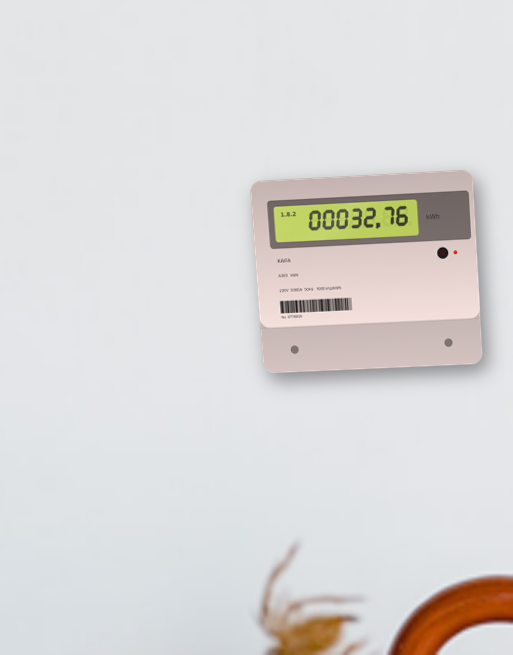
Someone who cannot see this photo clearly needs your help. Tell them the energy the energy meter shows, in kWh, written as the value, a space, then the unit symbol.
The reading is 32.76 kWh
